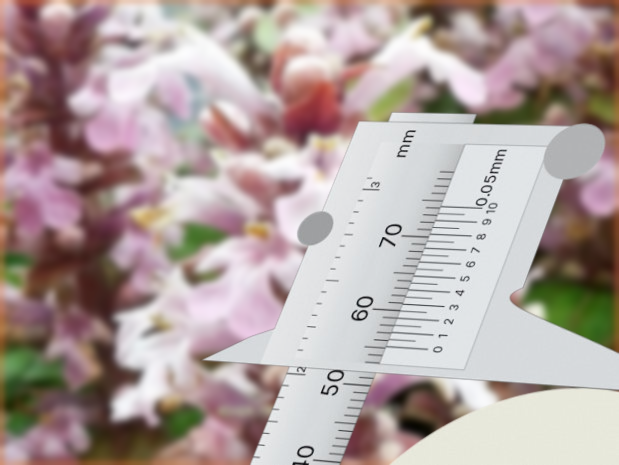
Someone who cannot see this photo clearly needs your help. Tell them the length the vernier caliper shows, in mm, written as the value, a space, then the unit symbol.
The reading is 55.2 mm
